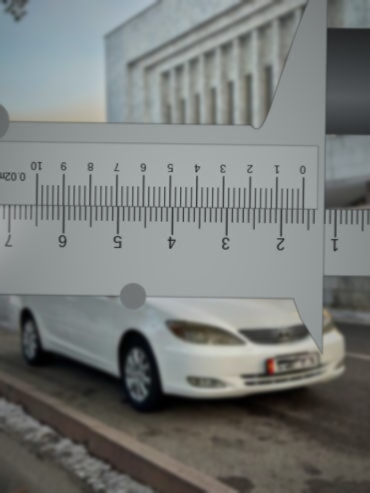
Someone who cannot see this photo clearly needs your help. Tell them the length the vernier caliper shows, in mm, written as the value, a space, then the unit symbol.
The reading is 16.0 mm
